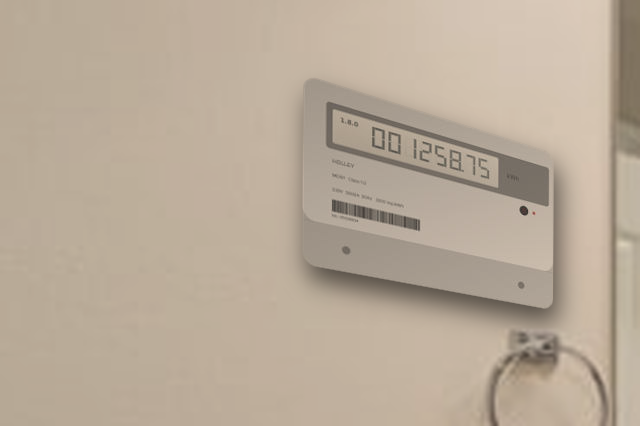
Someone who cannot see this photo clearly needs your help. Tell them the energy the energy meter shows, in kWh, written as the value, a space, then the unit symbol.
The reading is 1258.75 kWh
